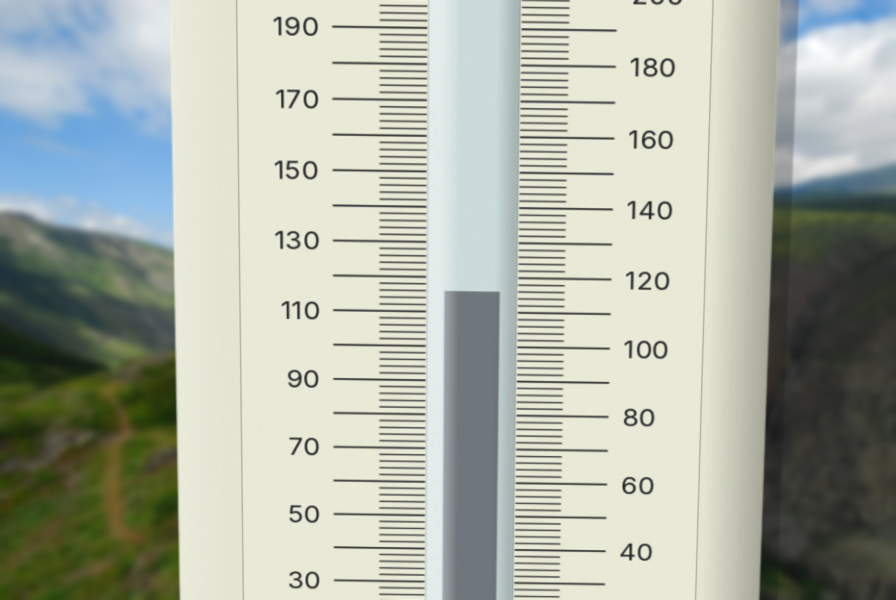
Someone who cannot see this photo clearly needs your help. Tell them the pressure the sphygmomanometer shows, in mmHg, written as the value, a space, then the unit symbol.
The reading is 116 mmHg
